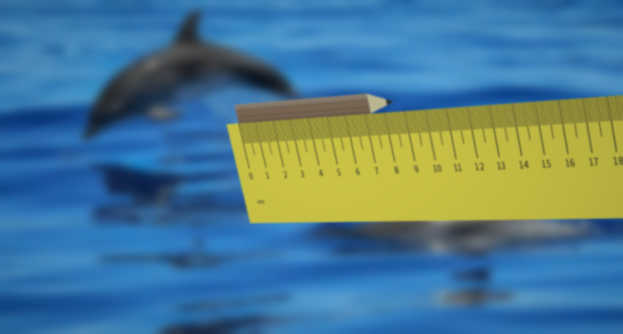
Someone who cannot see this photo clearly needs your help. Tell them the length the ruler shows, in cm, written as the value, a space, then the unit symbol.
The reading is 8.5 cm
